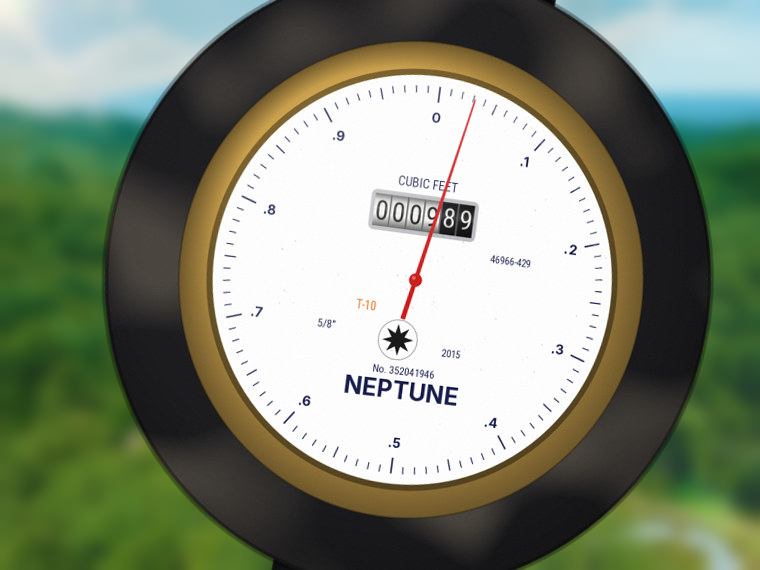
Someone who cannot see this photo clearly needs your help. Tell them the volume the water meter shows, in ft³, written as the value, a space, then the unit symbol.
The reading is 989.03 ft³
